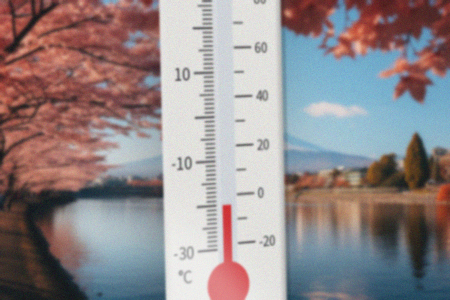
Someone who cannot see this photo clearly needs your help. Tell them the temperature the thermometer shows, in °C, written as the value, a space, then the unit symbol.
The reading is -20 °C
